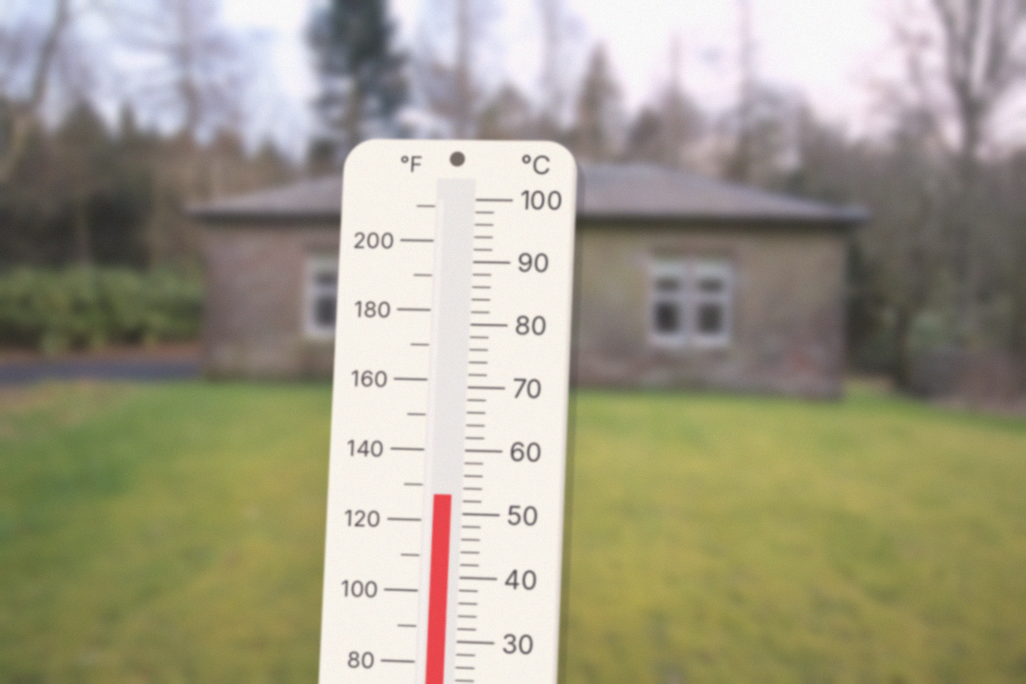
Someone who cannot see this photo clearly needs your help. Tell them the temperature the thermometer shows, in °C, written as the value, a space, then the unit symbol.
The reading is 53 °C
